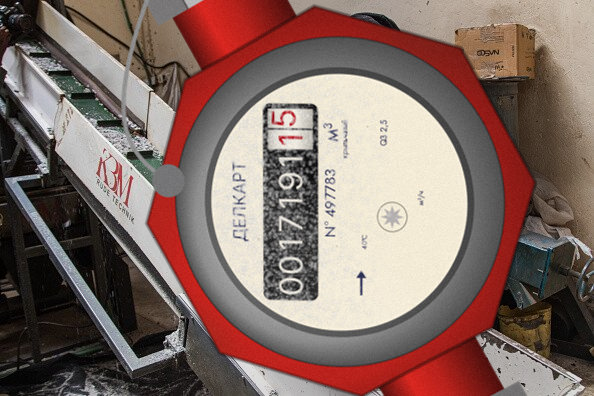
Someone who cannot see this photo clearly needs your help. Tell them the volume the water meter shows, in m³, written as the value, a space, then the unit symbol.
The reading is 17191.15 m³
